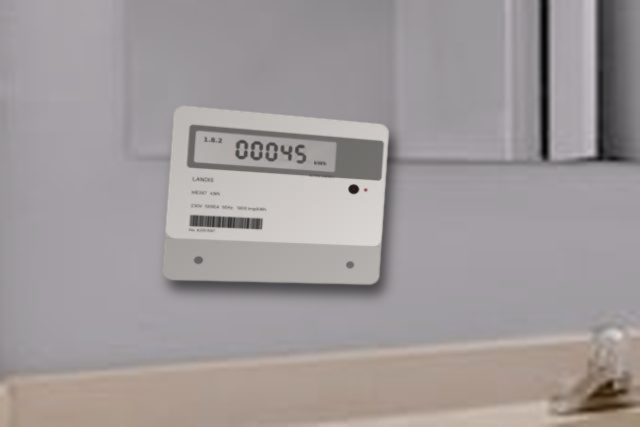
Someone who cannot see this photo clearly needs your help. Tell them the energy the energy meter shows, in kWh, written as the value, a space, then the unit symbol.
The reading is 45 kWh
